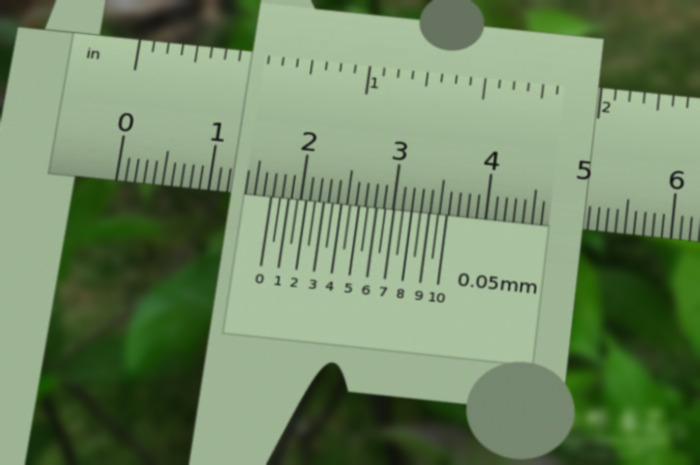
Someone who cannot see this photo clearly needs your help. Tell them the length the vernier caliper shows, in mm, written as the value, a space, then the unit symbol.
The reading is 16.8 mm
